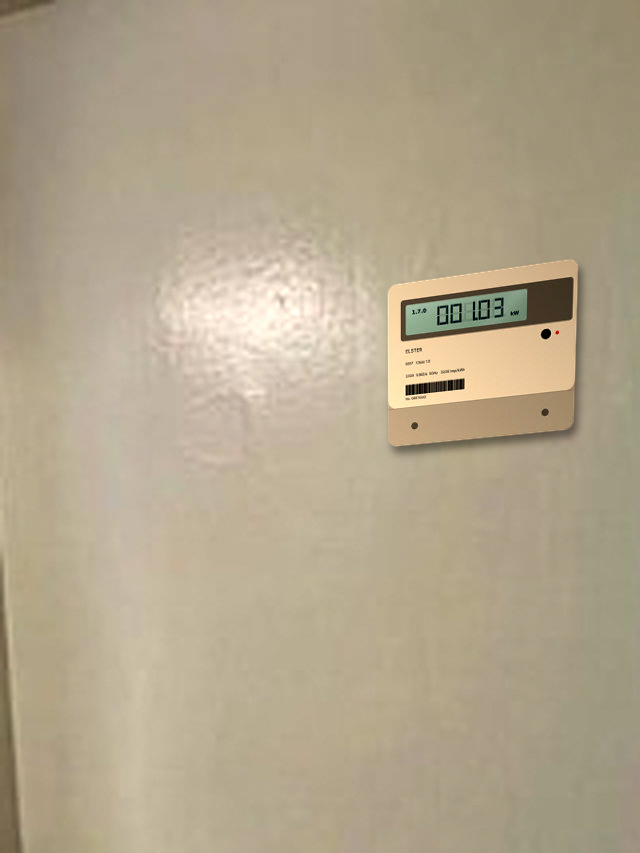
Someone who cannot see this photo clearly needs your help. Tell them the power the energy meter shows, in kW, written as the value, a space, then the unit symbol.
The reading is 1.03 kW
